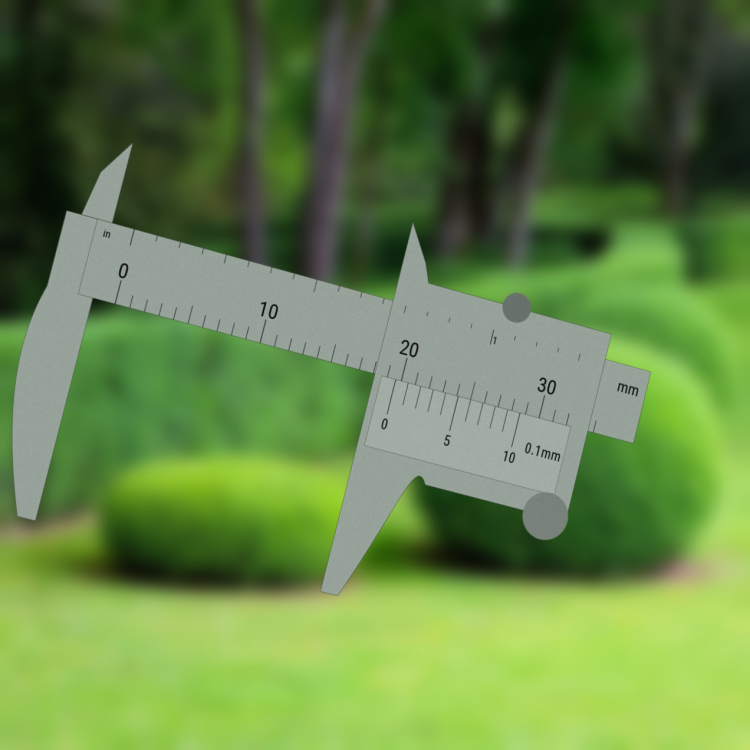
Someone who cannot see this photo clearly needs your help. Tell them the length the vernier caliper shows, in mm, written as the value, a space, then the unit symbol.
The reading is 19.6 mm
